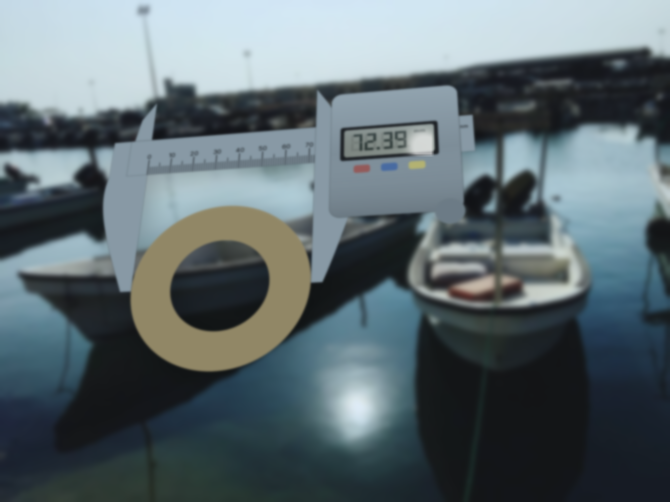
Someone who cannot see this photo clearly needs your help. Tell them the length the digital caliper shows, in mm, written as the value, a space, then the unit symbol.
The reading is 72.39 mm
